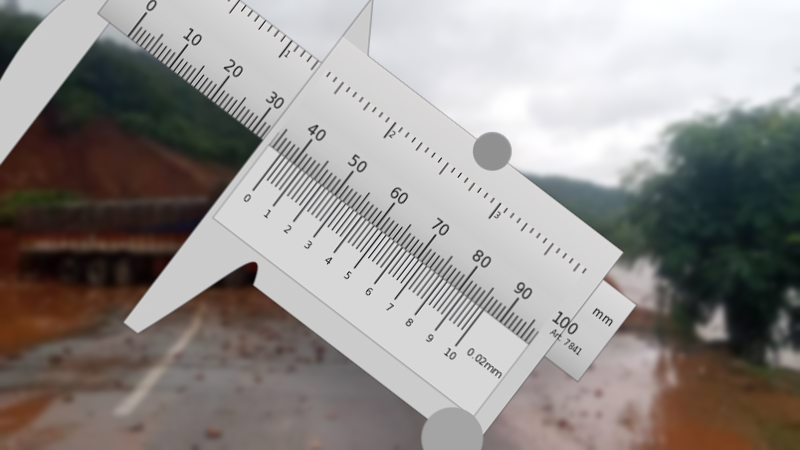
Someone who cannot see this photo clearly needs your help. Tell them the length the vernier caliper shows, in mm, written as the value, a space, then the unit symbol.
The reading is 37.0 mm
